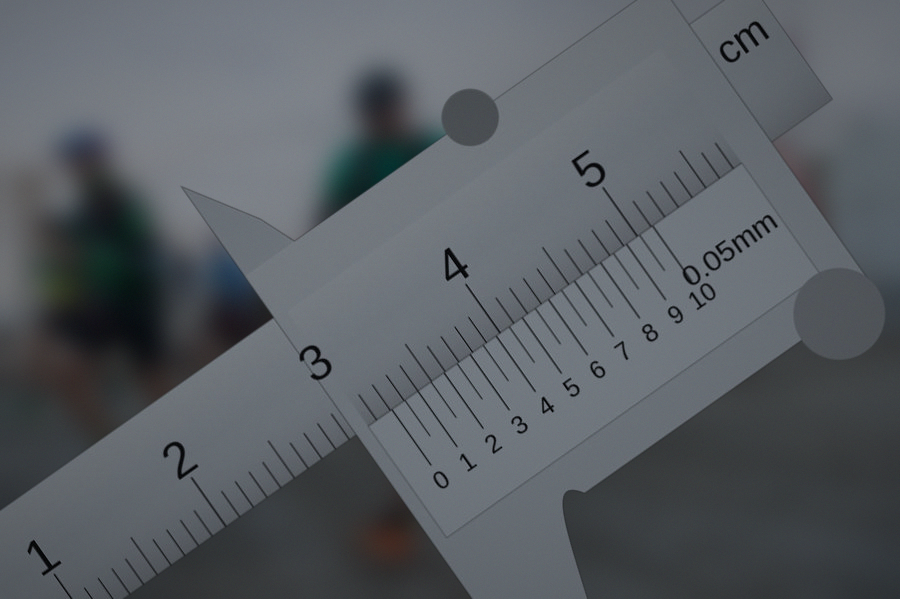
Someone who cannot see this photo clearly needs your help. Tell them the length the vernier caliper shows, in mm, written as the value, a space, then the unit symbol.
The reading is 32.1 mm
